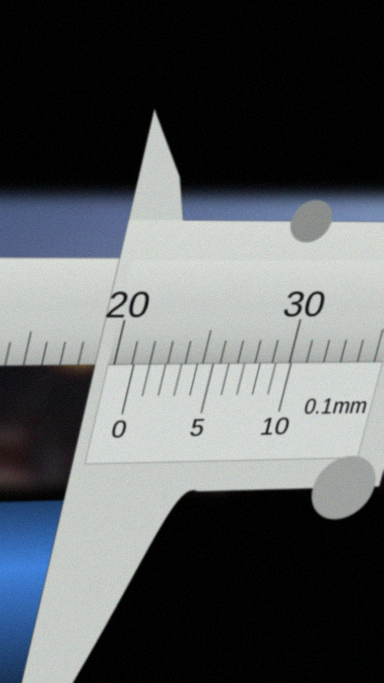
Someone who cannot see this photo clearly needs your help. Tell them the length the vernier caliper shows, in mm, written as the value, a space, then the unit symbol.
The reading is 21.1 mm
